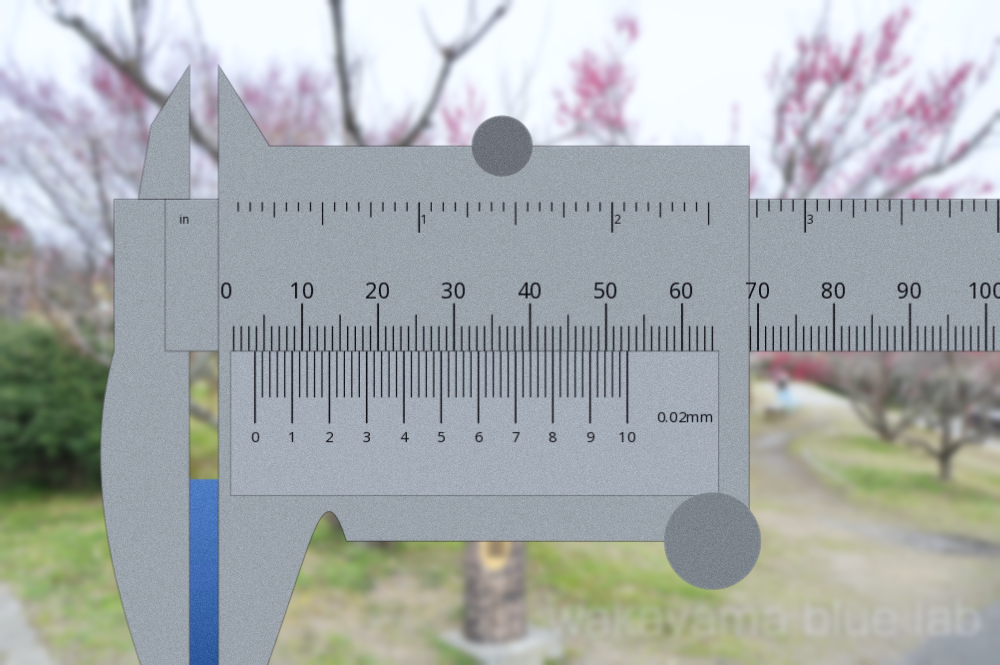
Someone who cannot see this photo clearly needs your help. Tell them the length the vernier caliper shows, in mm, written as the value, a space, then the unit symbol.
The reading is 3.8 mm
